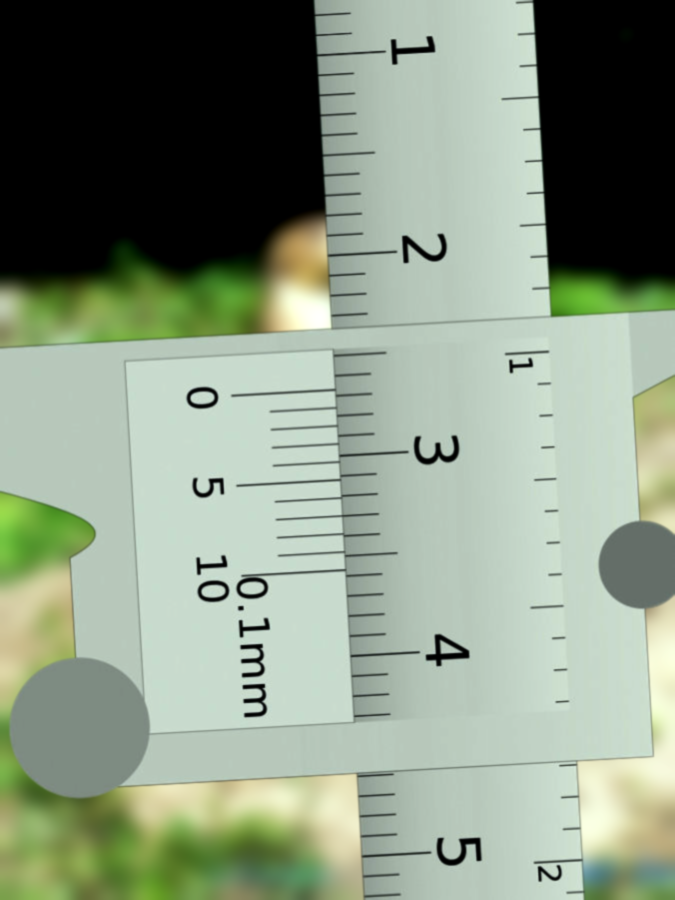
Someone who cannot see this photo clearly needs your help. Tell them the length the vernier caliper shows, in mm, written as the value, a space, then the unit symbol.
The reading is 26.7 mm
